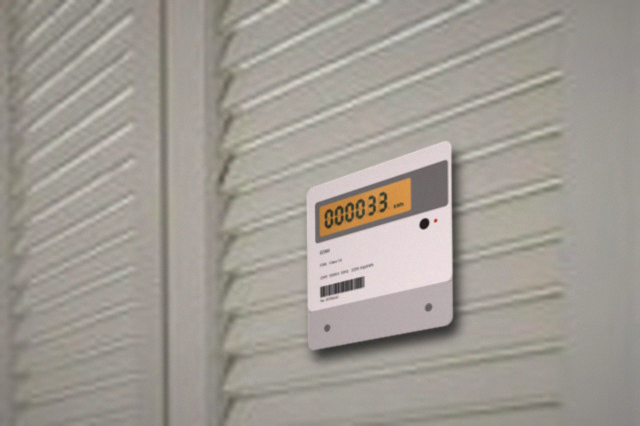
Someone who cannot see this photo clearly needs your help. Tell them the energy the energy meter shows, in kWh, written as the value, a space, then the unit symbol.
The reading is 33 kWh
